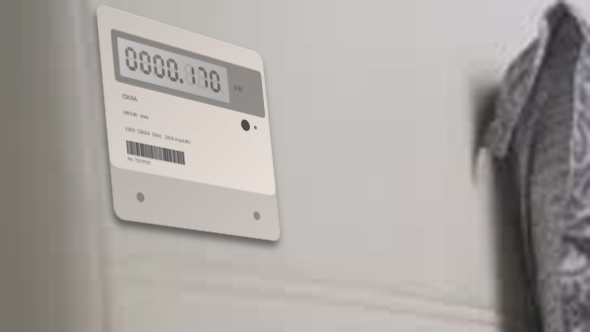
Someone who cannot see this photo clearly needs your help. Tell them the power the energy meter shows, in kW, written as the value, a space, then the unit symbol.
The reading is 0.170 kW
